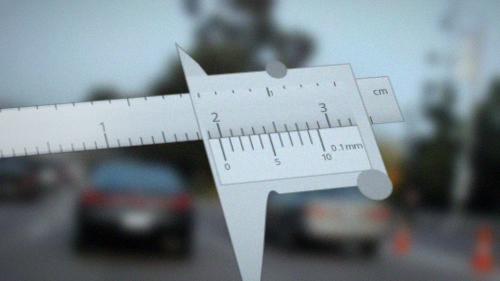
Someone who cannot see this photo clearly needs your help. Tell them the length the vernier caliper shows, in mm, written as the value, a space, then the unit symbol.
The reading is 19.8 mm
